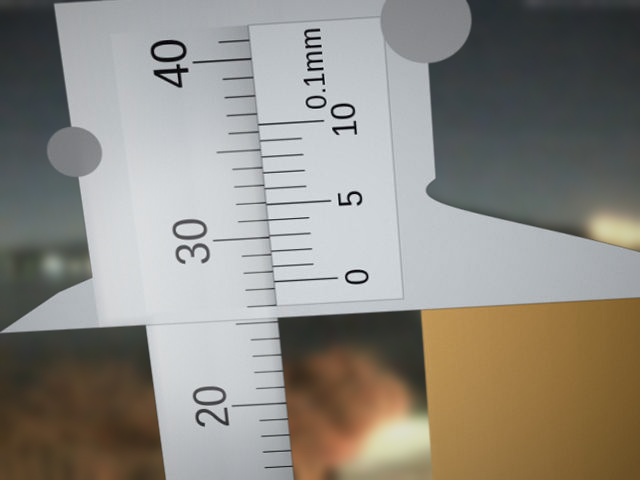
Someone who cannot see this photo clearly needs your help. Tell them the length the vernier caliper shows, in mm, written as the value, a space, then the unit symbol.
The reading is 27.4 mm
